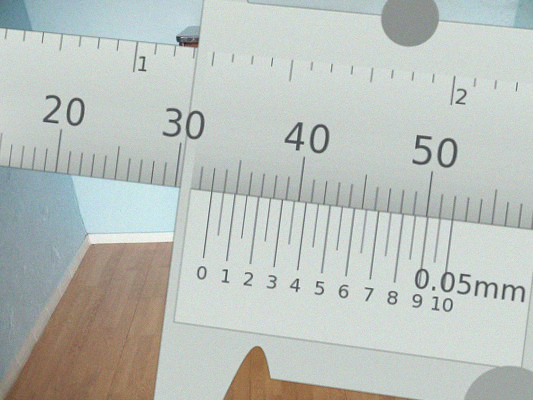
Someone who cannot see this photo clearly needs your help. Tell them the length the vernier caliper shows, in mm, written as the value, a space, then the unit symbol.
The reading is 33.0 mm
